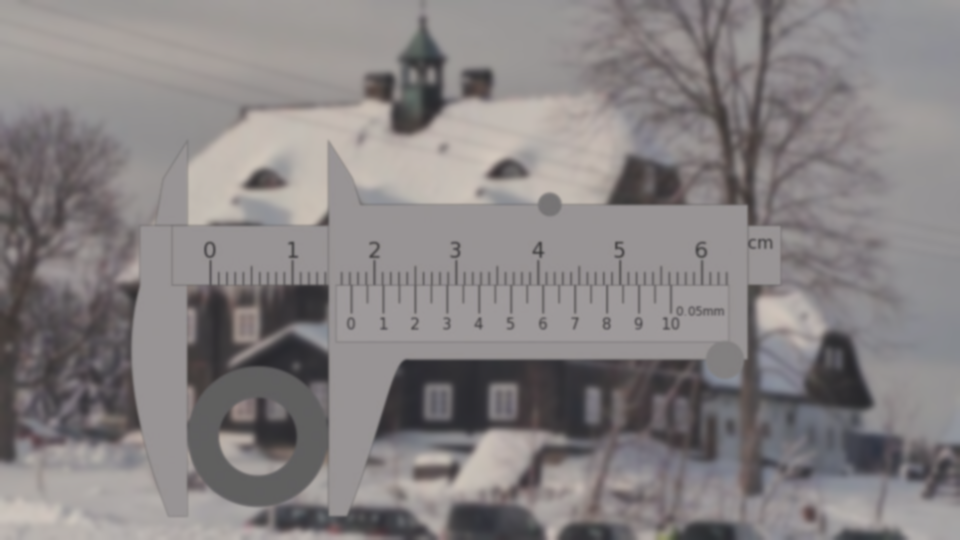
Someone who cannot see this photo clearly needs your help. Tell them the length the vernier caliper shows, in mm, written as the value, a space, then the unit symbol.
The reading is 17.2 mm
